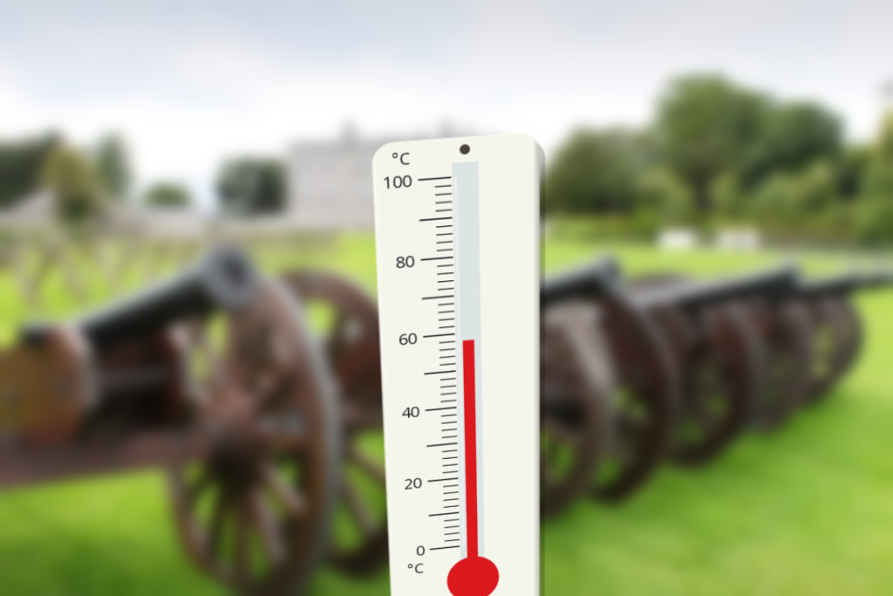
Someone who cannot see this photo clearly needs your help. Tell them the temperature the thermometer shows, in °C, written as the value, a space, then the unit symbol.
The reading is 58 °C
